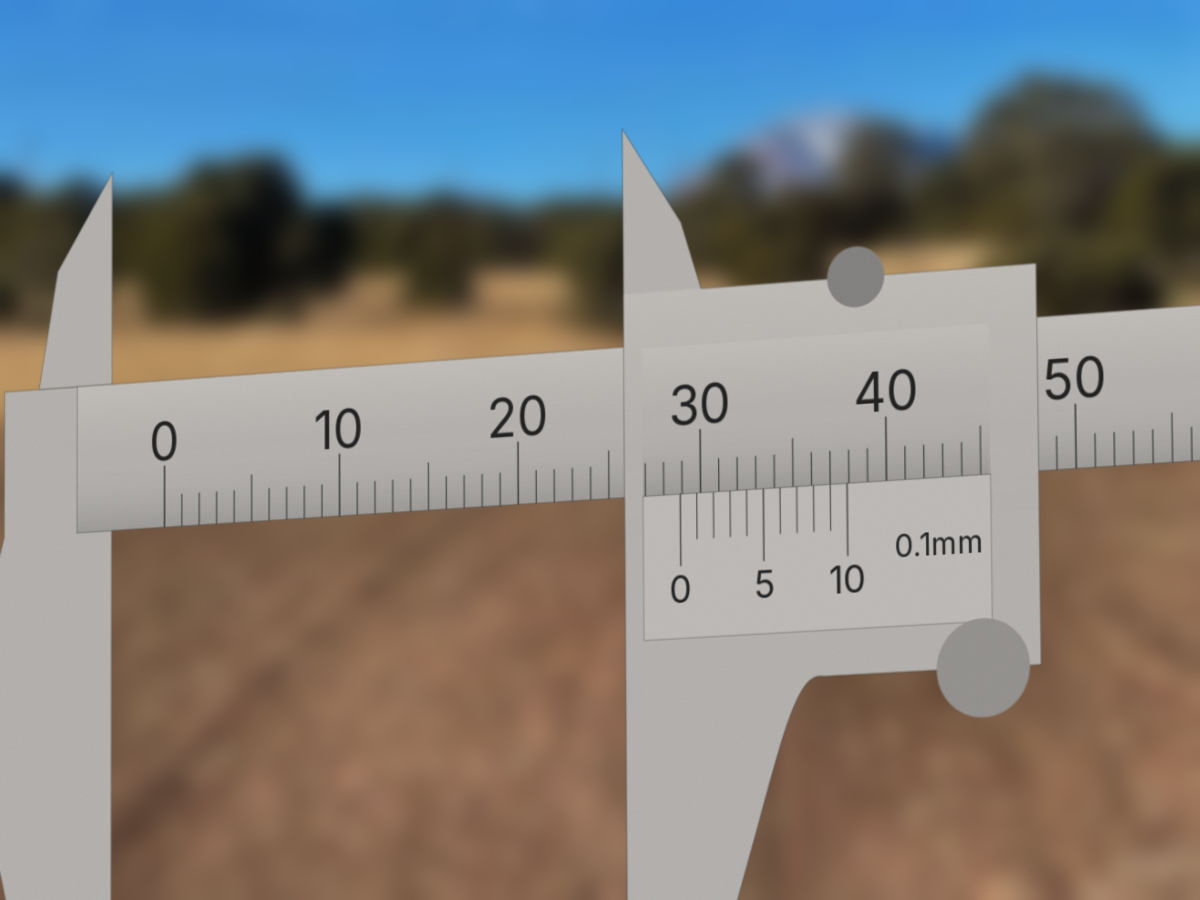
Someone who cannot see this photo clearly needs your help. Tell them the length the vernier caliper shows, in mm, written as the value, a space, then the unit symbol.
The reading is 28.9 mm
